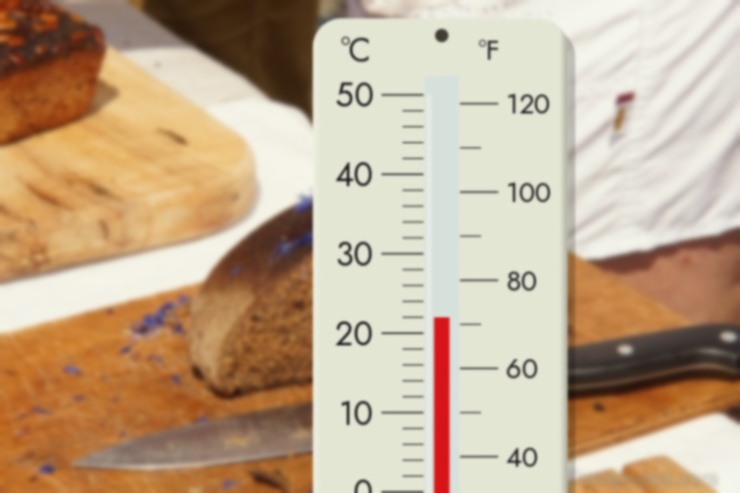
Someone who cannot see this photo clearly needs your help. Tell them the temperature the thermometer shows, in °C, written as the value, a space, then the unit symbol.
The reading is 22 °C
